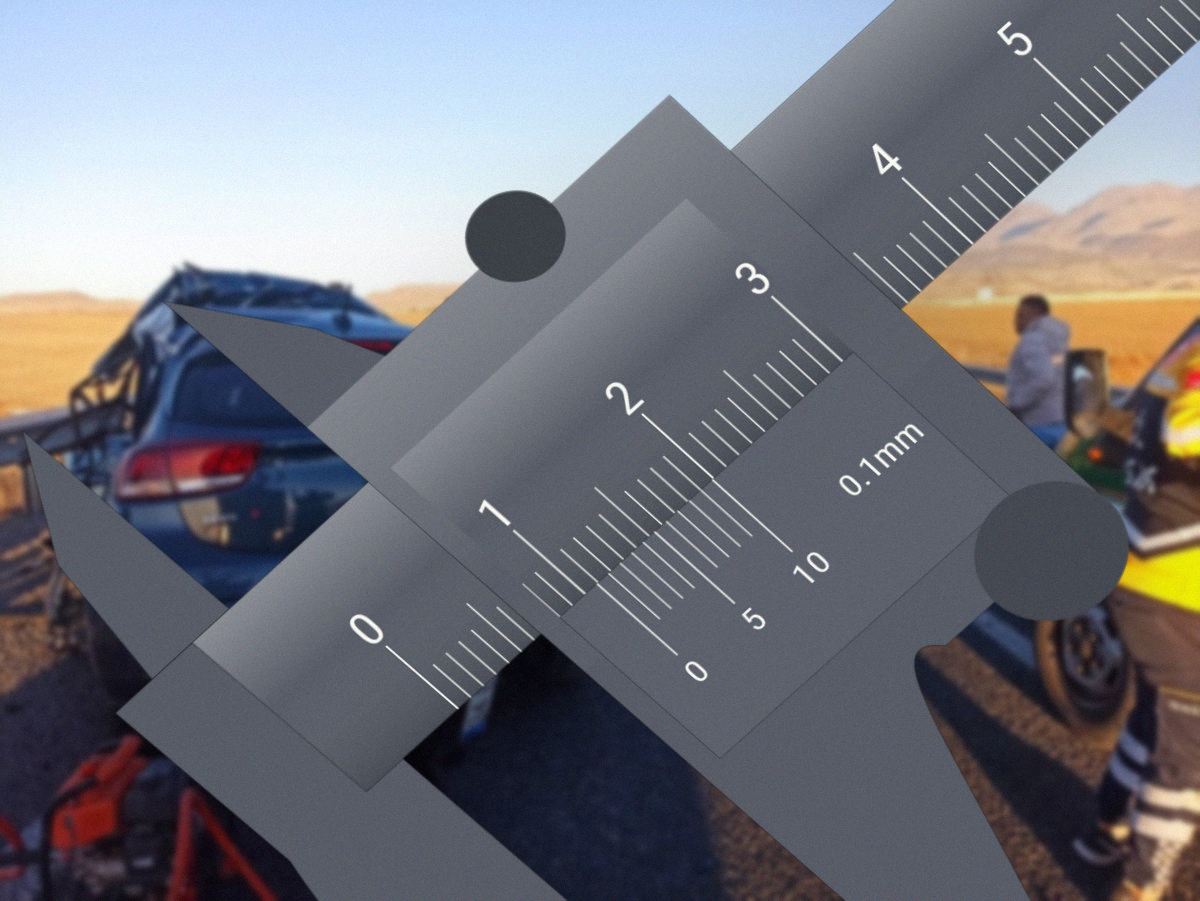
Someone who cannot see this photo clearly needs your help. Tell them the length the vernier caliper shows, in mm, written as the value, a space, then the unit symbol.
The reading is 10.9 mm
